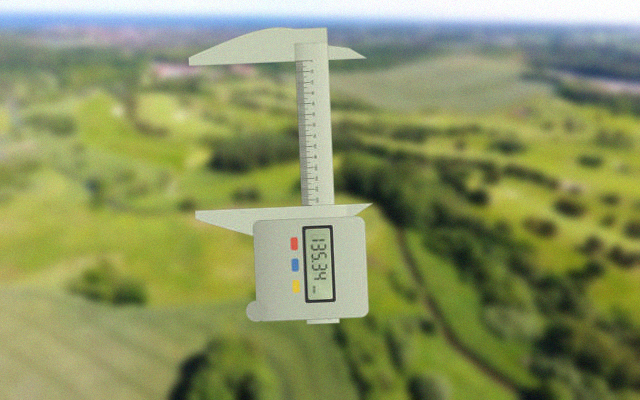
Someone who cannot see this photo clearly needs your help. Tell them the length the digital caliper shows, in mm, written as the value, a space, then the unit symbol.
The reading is 135.34 mm
